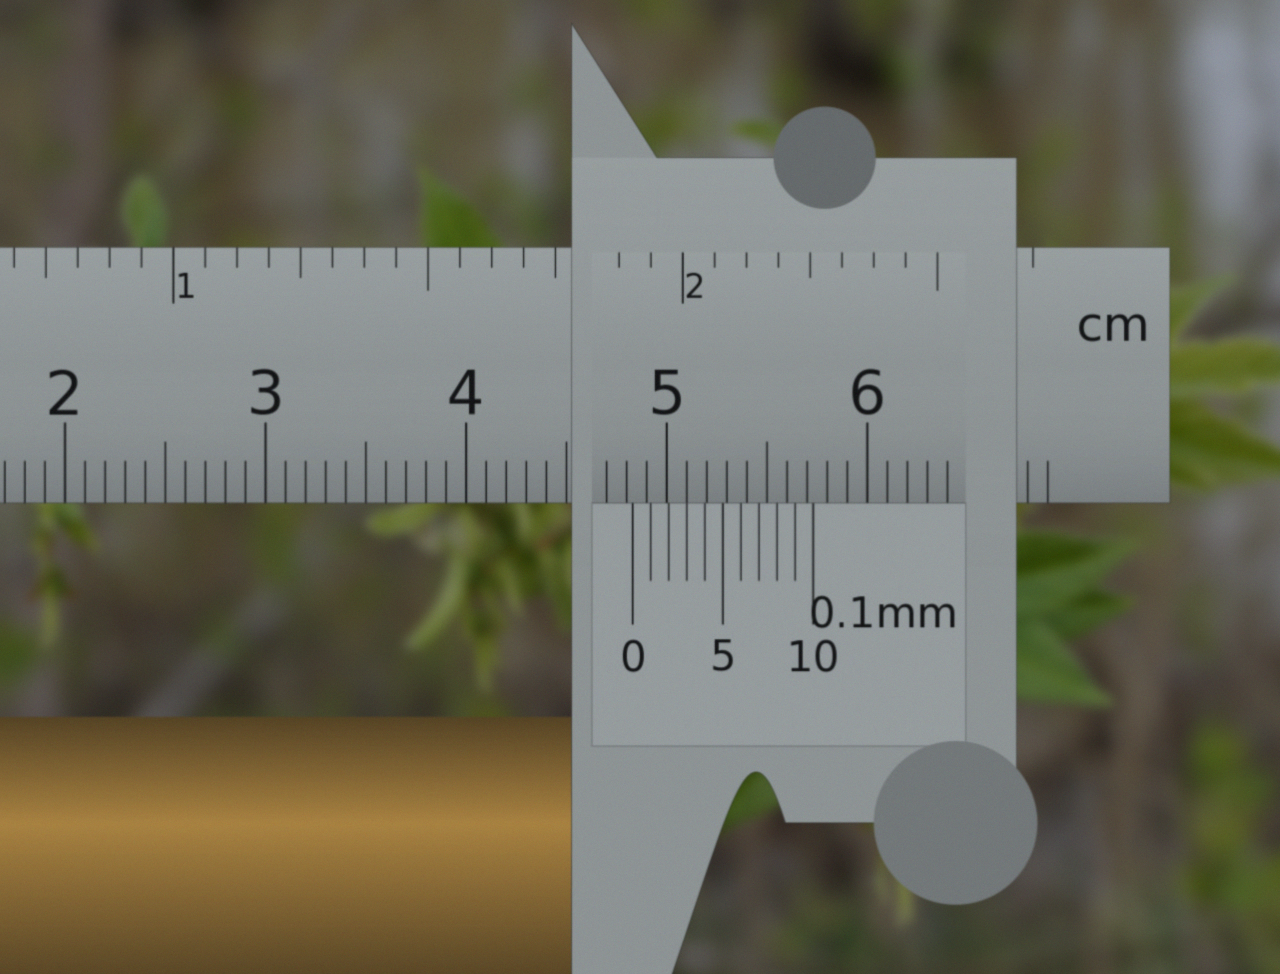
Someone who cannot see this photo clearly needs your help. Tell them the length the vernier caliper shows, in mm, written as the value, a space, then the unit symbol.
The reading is 48.3 mm
